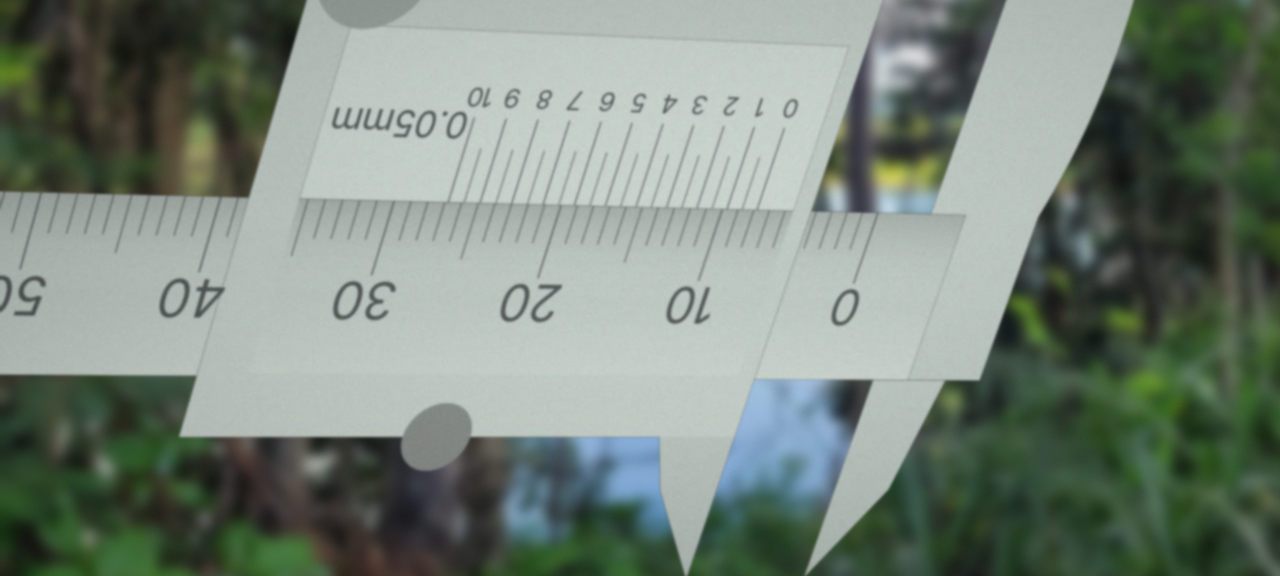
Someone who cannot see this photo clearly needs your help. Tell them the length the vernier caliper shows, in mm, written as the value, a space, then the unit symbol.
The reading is 7.8 mm
